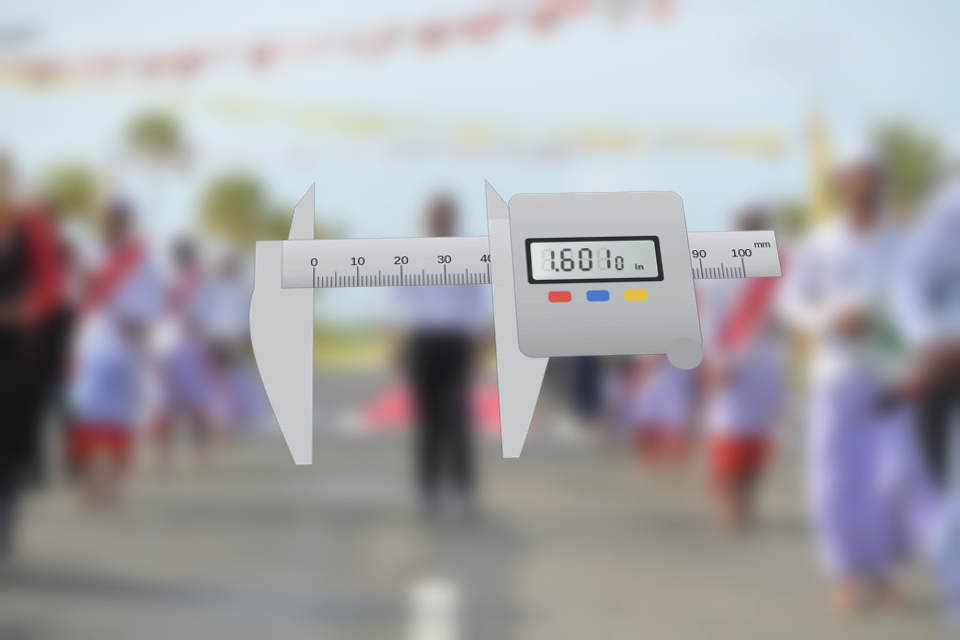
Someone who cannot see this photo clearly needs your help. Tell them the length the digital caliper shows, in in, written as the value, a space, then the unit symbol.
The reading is 1.6010 in
